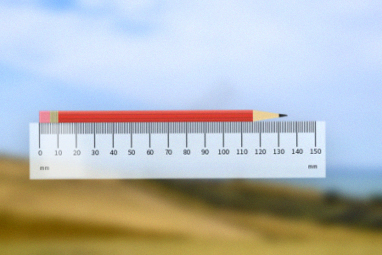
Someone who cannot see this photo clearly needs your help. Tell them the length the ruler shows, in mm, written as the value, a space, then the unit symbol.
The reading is 135 mm
